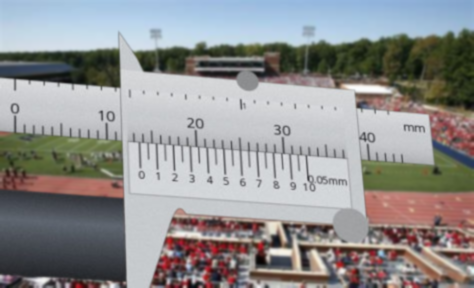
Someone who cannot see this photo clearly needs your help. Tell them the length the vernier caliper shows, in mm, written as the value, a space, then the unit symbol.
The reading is 13.6 mm
